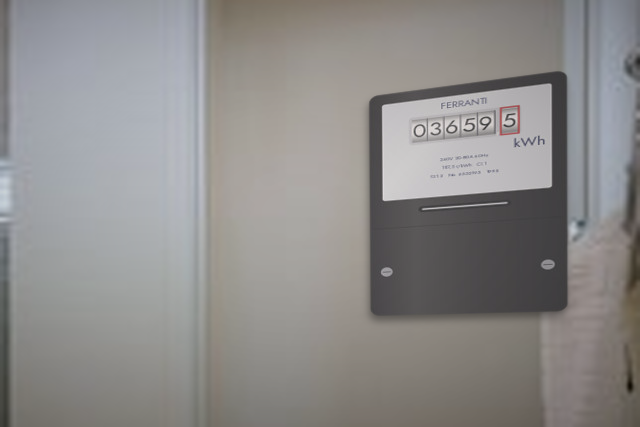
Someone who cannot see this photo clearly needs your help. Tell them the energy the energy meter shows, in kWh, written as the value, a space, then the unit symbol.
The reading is 3659.5 kWh
